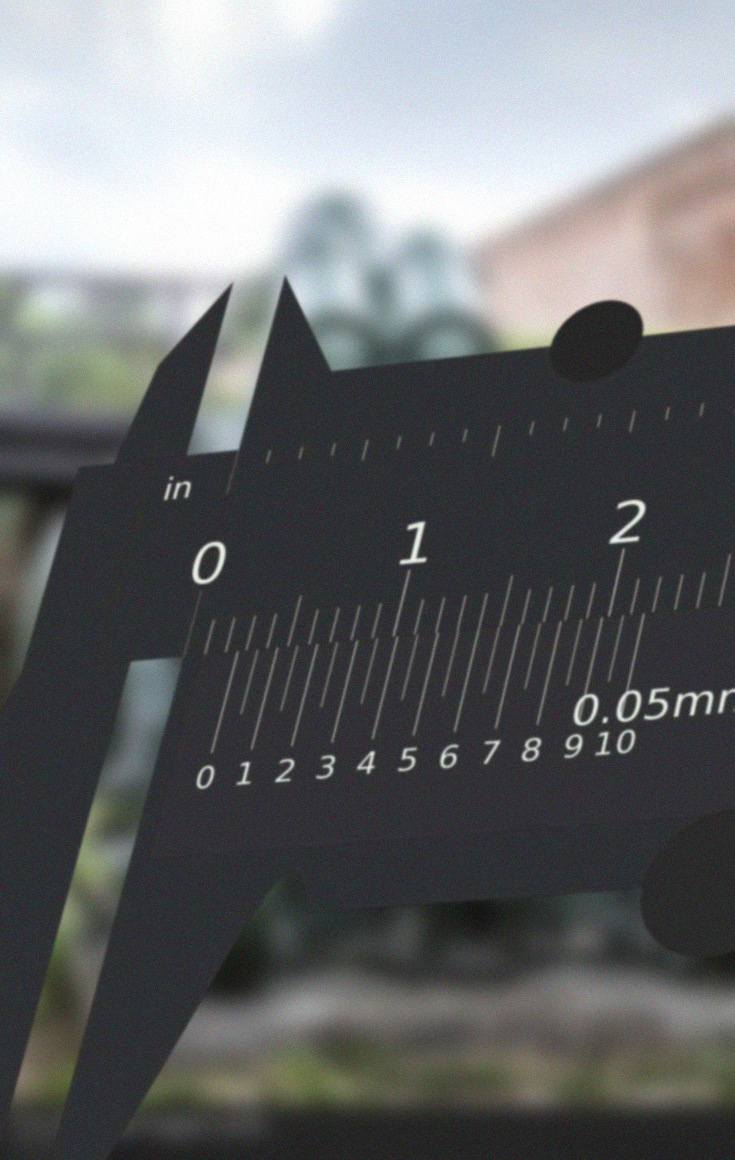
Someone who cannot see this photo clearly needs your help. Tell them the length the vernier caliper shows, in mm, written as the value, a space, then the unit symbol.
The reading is 2.6 mm
